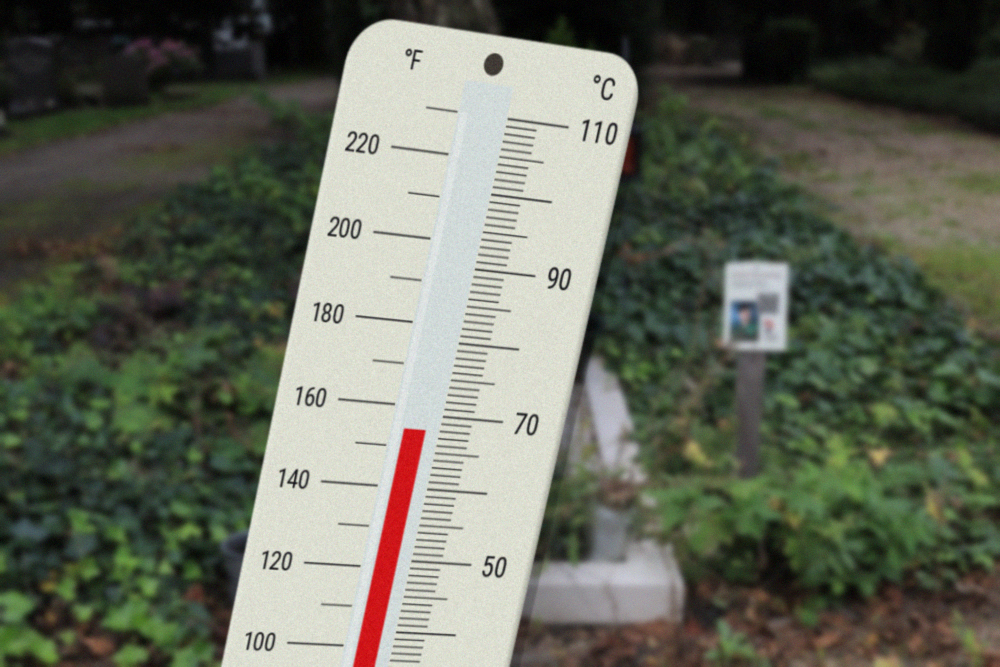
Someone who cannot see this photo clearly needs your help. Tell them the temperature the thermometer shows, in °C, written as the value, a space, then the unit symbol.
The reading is 68 °C
